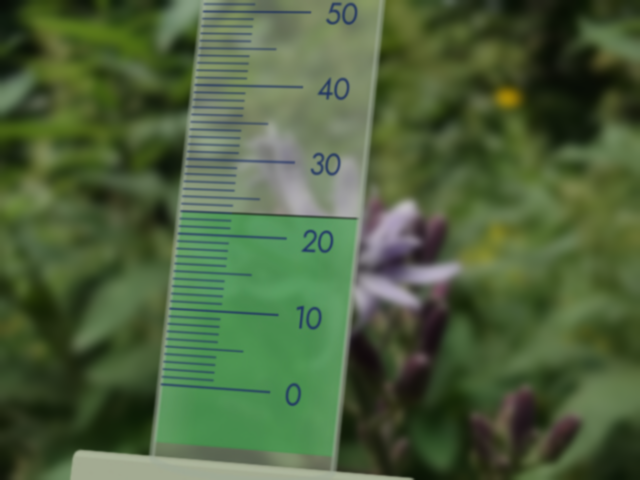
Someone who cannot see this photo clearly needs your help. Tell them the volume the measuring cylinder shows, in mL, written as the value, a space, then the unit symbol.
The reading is 23 mL
